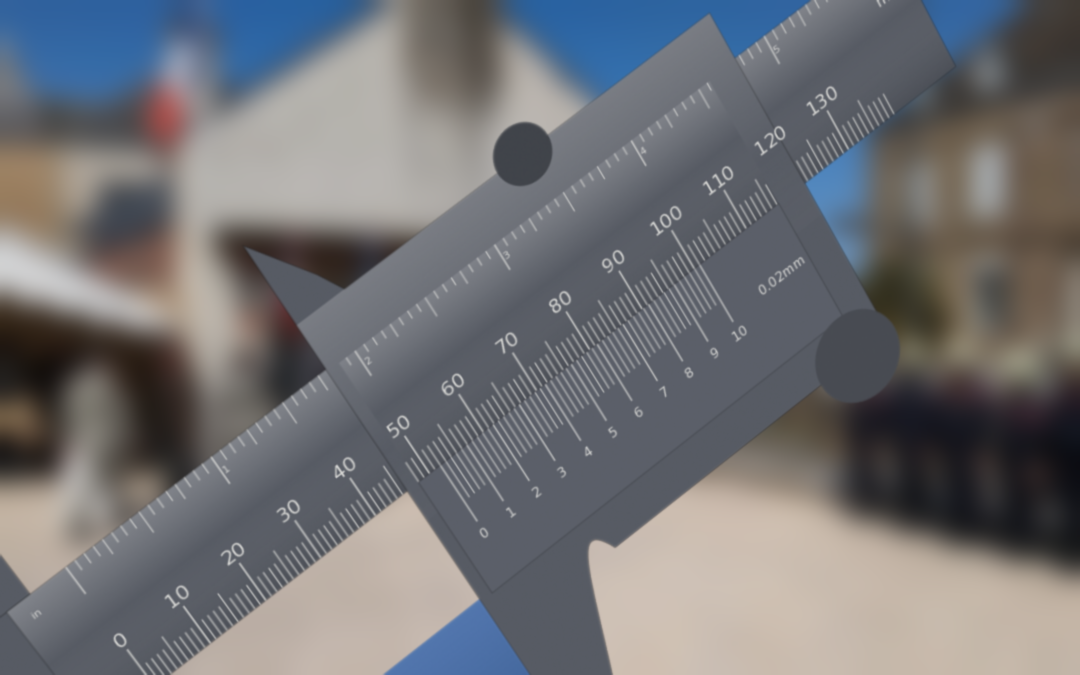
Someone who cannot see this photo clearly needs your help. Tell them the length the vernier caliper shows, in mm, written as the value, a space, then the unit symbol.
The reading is 52.0 mm
